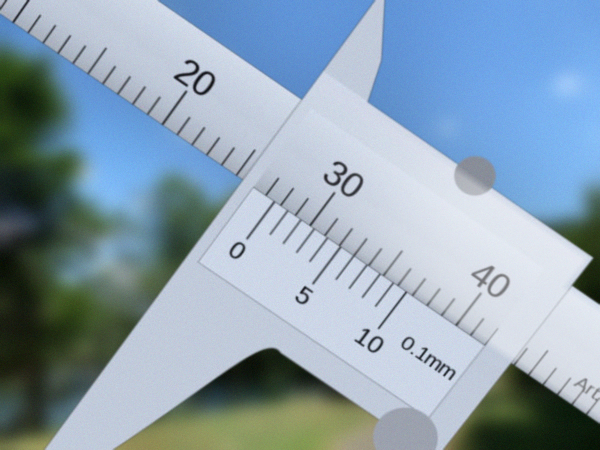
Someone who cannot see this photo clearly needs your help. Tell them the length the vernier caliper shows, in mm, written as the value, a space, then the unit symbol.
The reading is 27.6 mm
